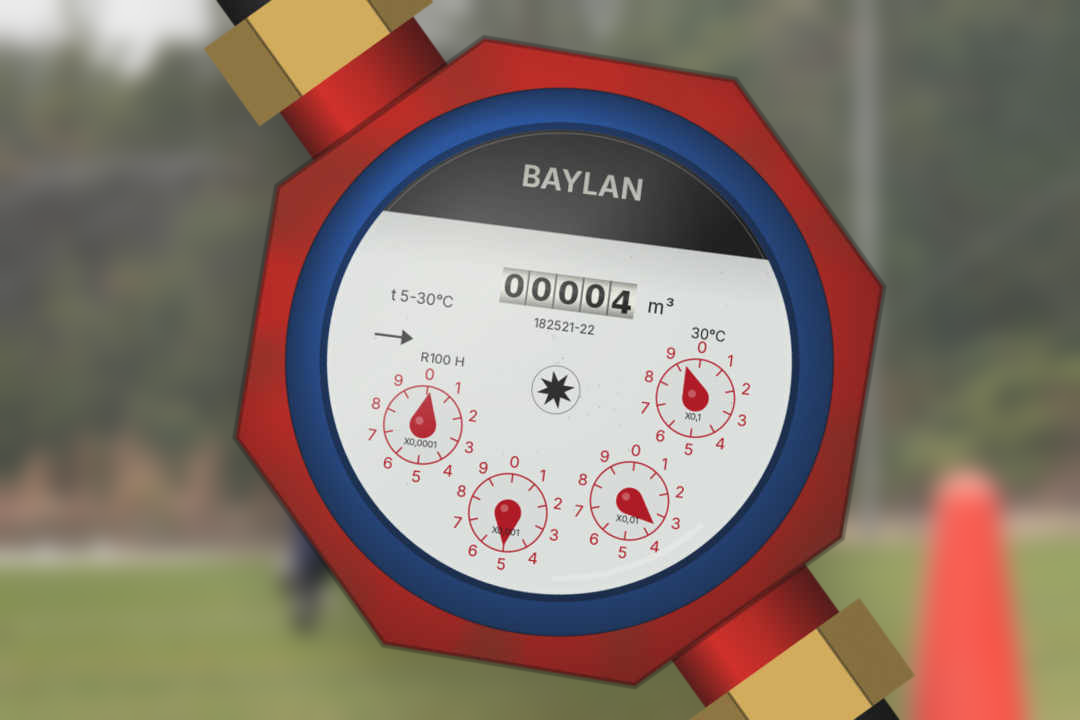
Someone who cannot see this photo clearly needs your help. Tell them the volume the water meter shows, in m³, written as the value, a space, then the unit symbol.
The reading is 3.9350 m³
